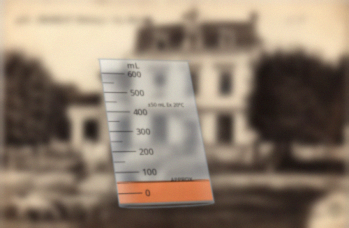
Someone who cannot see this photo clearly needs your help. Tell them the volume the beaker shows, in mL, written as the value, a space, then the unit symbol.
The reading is 50 mL
